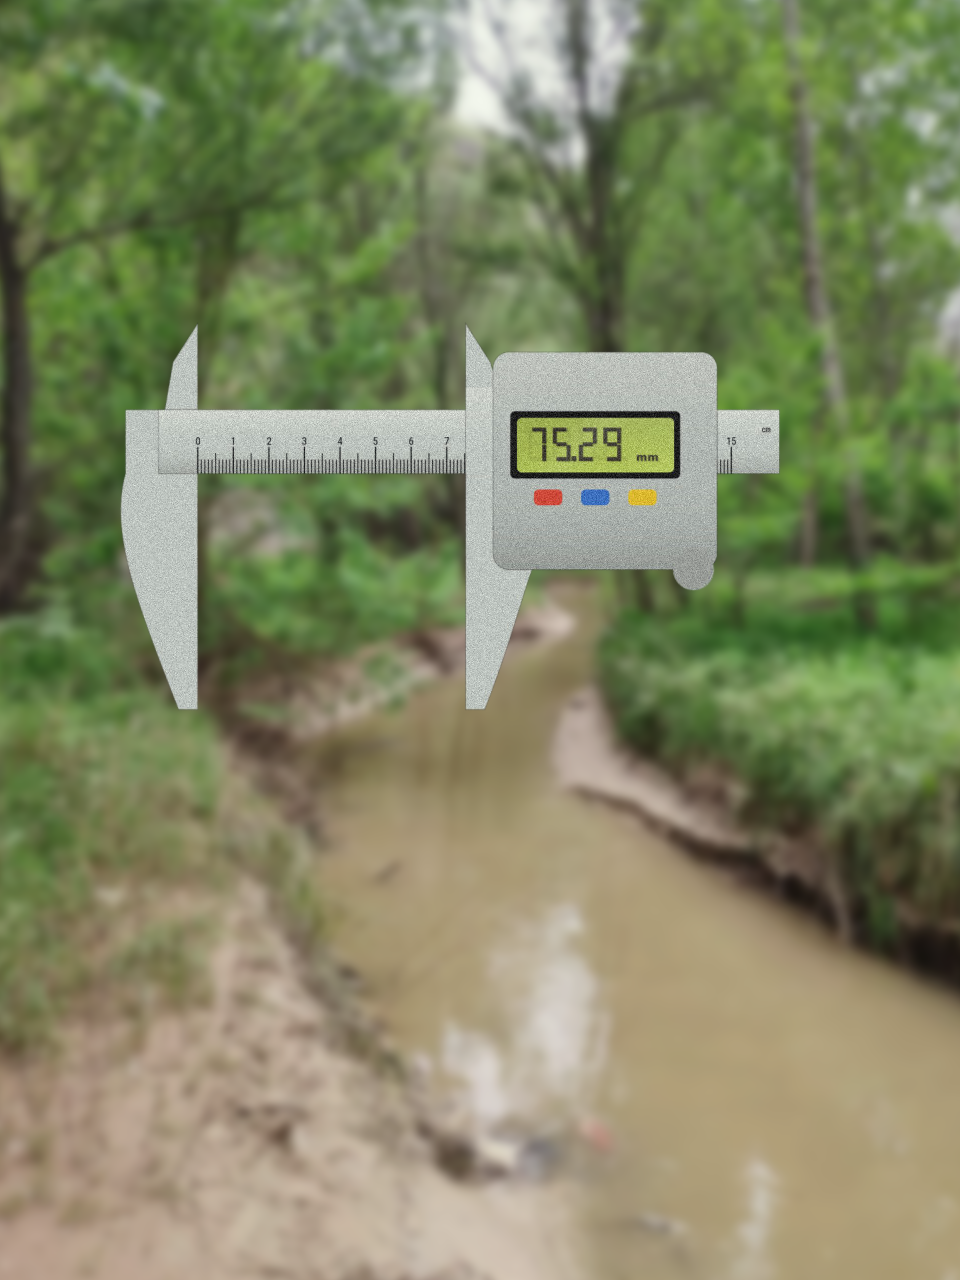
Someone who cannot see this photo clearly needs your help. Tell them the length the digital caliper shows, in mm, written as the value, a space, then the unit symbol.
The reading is 75.29 mm
